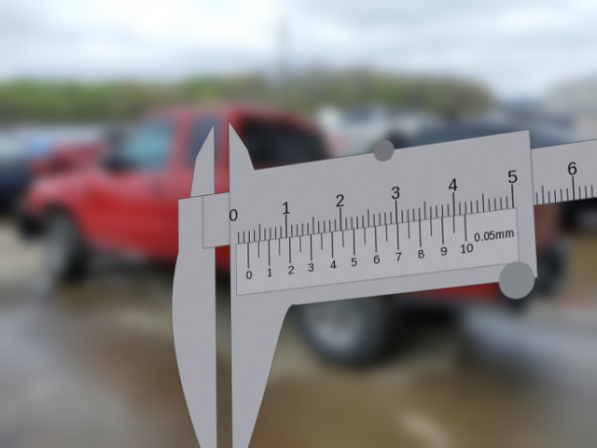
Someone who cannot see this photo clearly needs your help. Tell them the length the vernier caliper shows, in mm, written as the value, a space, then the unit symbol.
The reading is 2.8 mm
